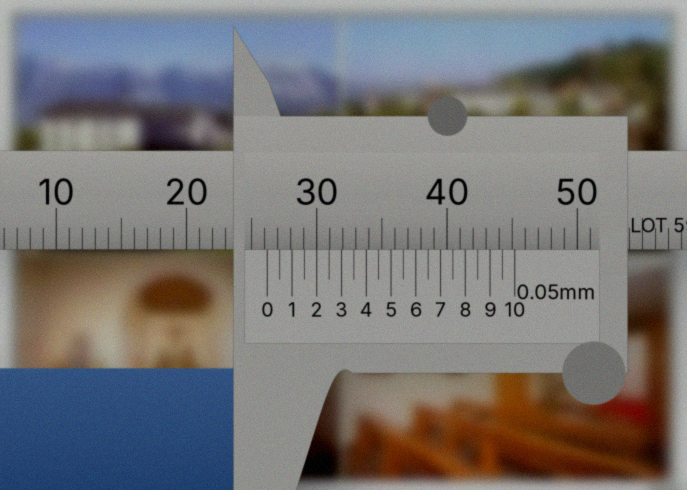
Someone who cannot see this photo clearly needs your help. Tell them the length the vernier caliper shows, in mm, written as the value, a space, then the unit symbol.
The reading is 26.2 mm
